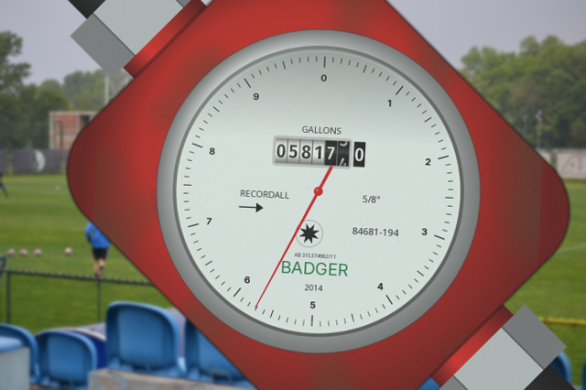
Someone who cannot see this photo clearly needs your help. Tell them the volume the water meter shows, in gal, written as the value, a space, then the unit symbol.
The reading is 581735.7 gal
